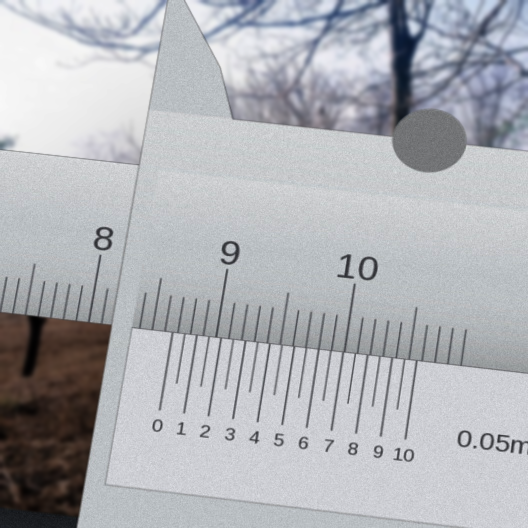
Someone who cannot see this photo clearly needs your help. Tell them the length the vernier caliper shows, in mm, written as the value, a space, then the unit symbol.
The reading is 86.6 mm
